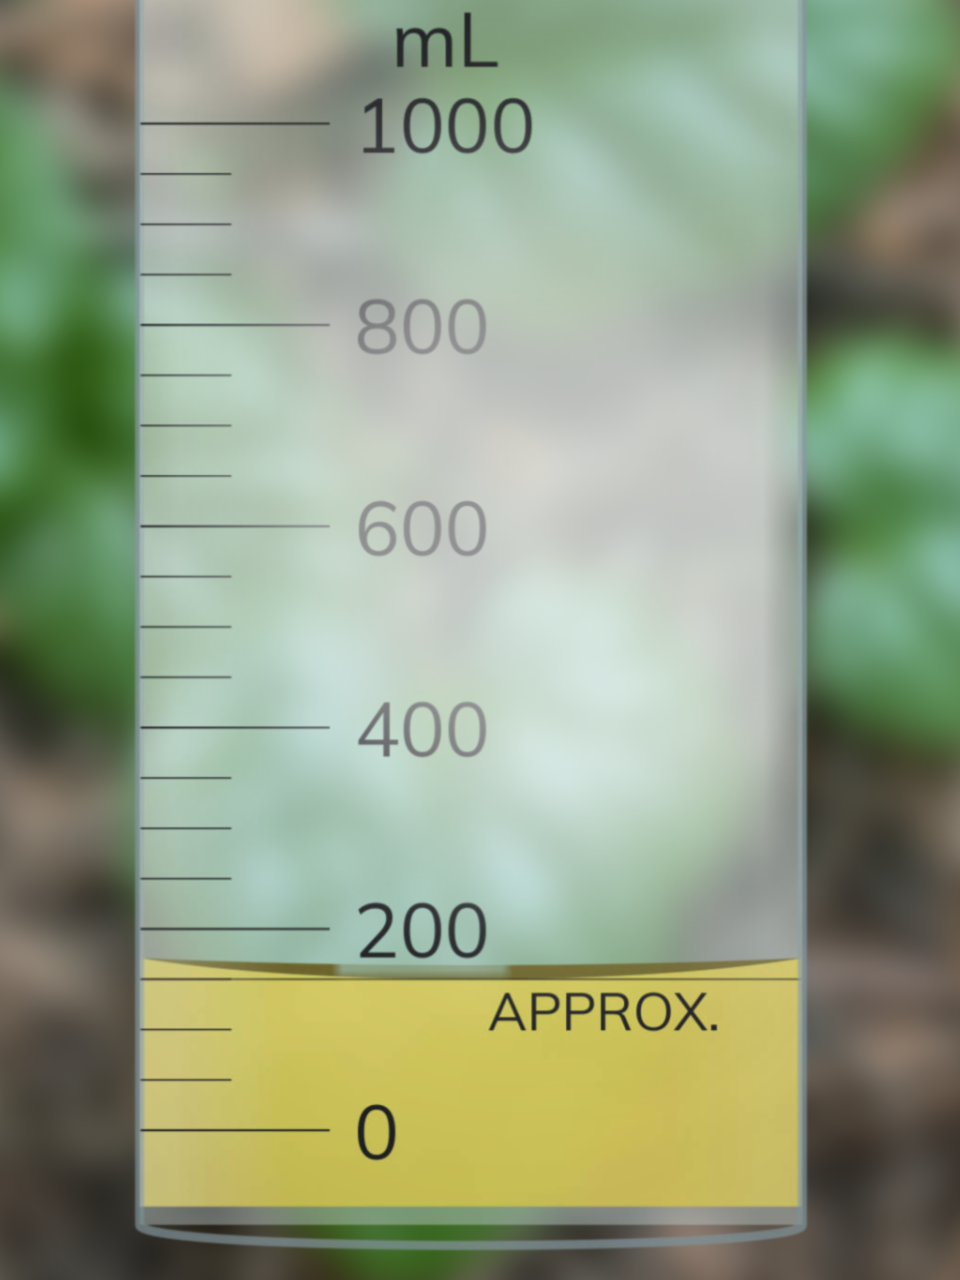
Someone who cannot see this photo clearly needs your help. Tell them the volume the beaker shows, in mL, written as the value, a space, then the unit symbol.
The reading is 150 mL
